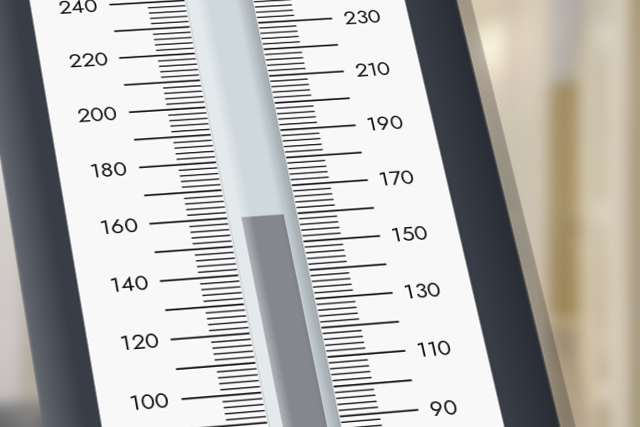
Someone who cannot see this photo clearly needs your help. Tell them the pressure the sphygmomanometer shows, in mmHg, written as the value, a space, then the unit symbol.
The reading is 160 mmHg
